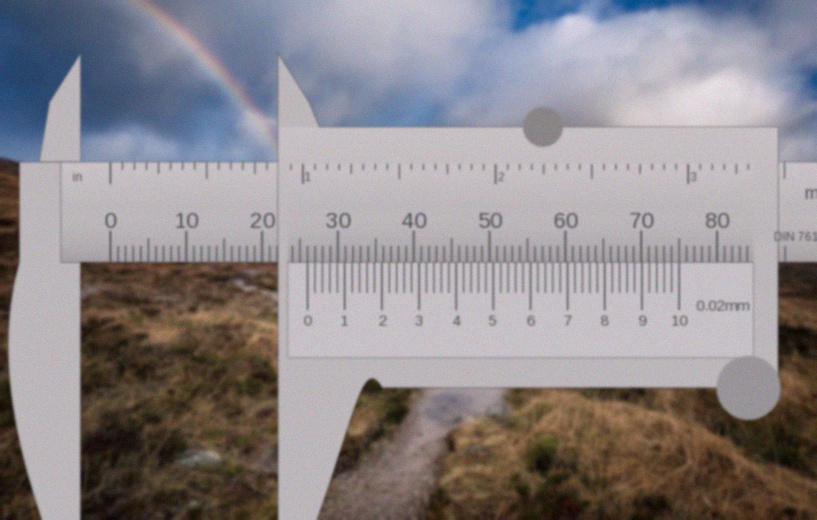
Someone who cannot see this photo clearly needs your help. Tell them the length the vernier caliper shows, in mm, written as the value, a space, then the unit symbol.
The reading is 26.0 mm
